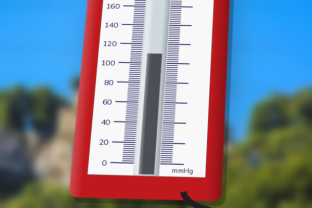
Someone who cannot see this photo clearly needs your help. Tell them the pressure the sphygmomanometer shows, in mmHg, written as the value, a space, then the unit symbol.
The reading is 110 mmHg
